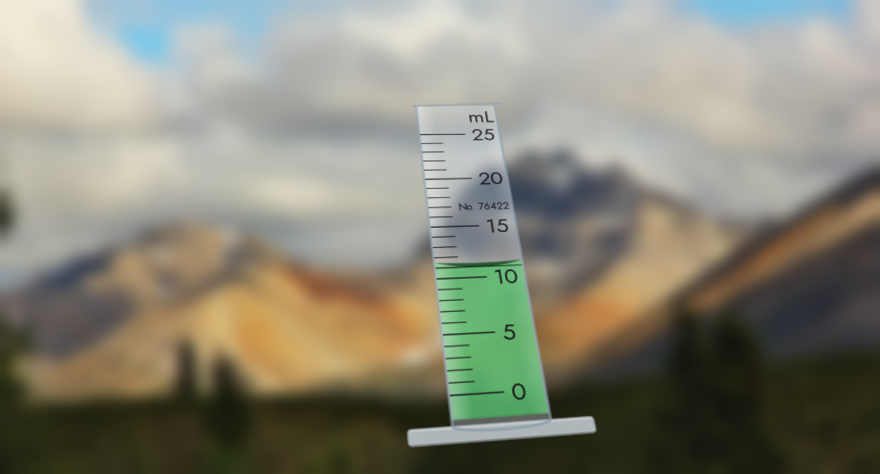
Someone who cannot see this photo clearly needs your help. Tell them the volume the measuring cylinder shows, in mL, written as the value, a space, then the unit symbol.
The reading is 11 mL
